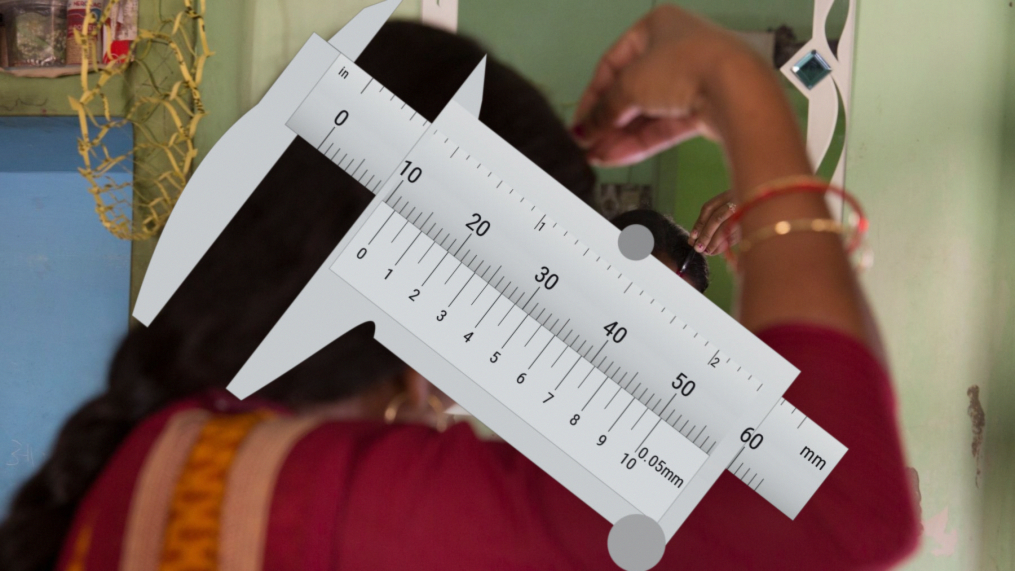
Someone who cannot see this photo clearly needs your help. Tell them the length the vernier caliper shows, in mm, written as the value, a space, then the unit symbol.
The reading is 11.4 mm
